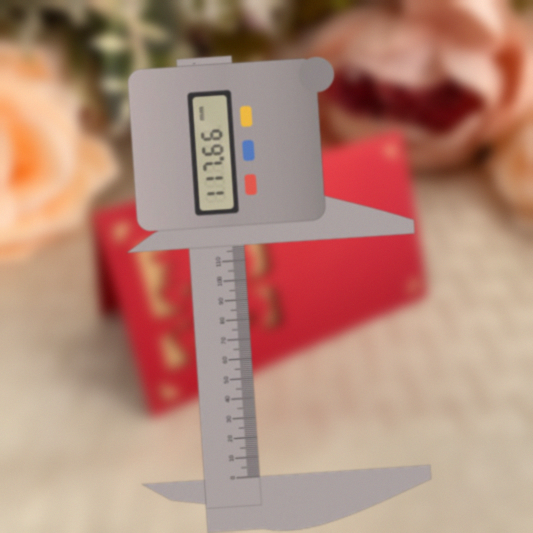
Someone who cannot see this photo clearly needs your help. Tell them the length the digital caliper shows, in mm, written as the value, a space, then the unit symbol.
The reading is 117.66 mm
